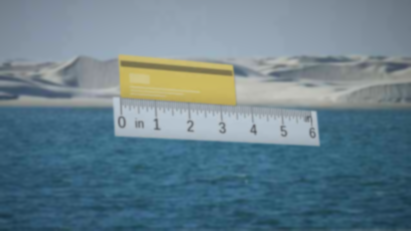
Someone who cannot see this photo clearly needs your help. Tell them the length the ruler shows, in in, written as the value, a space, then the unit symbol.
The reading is 3.5 in
